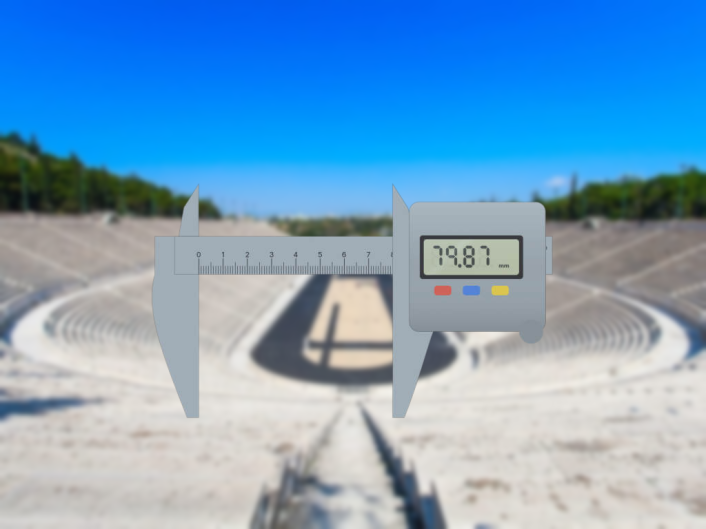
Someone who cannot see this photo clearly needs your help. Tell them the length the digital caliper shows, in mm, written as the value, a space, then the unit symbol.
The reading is 79.87 mm
